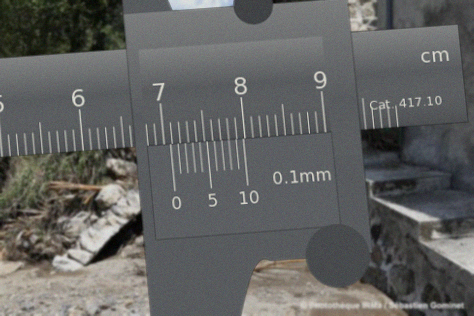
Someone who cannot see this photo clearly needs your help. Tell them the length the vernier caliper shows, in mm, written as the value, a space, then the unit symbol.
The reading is 70.8 mm
